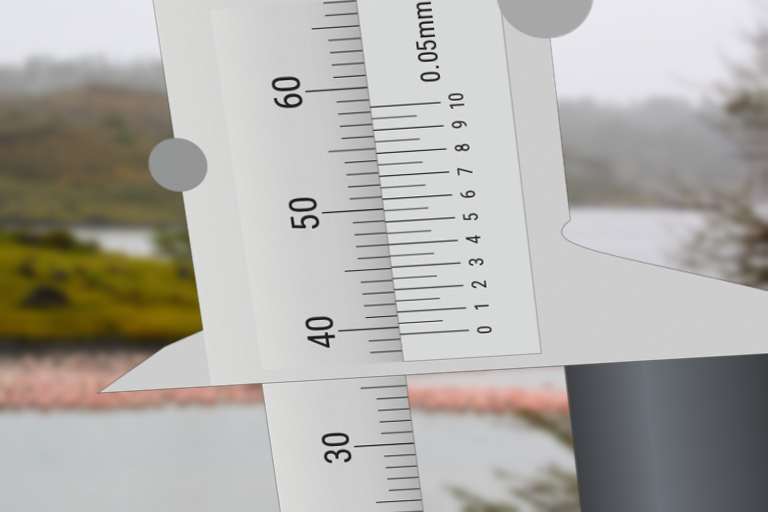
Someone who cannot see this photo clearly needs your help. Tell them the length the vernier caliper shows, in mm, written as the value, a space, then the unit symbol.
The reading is 39.4 mm
